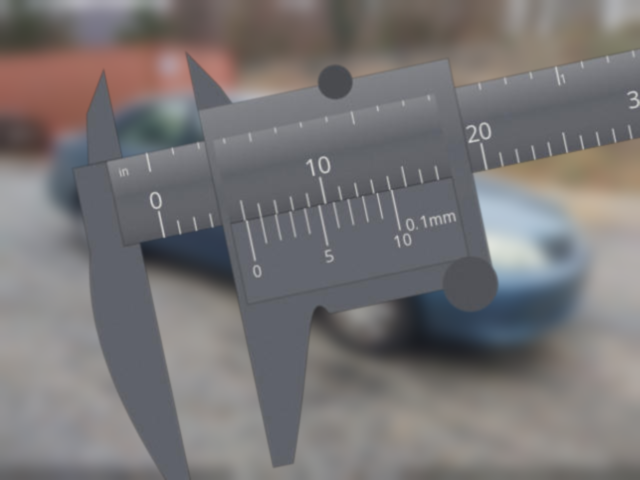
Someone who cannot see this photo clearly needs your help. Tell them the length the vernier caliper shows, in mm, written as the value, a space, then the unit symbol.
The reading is 5.1 mm
